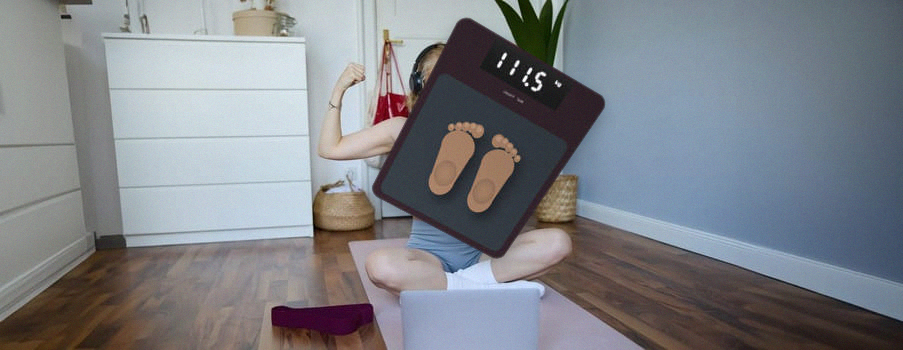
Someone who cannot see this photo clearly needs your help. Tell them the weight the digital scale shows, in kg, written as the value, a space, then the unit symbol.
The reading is 111.5 kg
